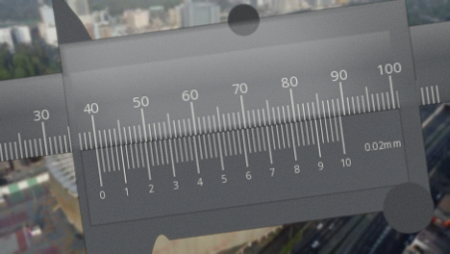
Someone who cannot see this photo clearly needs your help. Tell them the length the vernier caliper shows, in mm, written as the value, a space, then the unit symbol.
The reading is 40.0 mm
